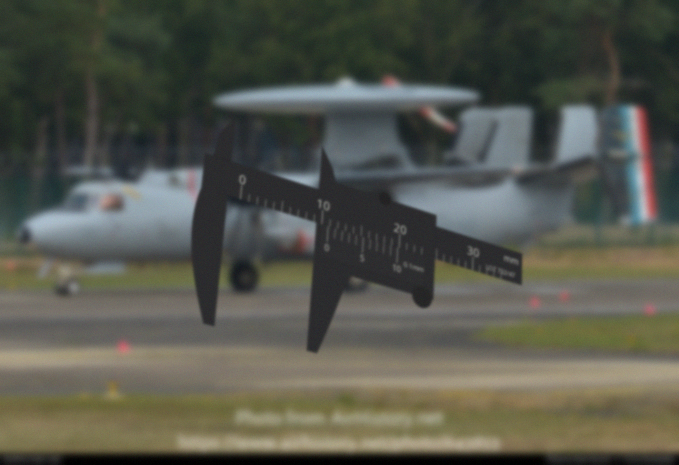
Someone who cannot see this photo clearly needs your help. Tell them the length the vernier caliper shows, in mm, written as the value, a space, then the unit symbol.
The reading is 10.8 mm
